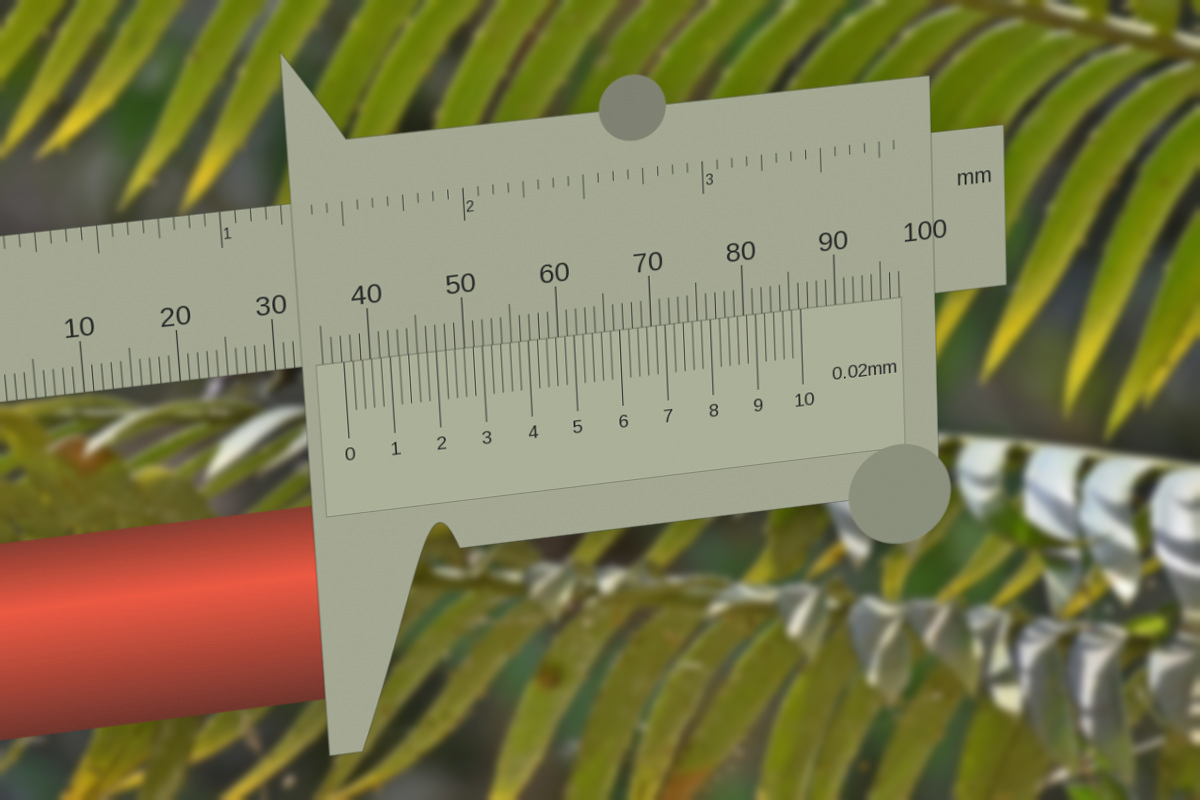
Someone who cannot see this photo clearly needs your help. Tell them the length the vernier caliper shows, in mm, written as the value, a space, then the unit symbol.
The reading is 37.2 mm
